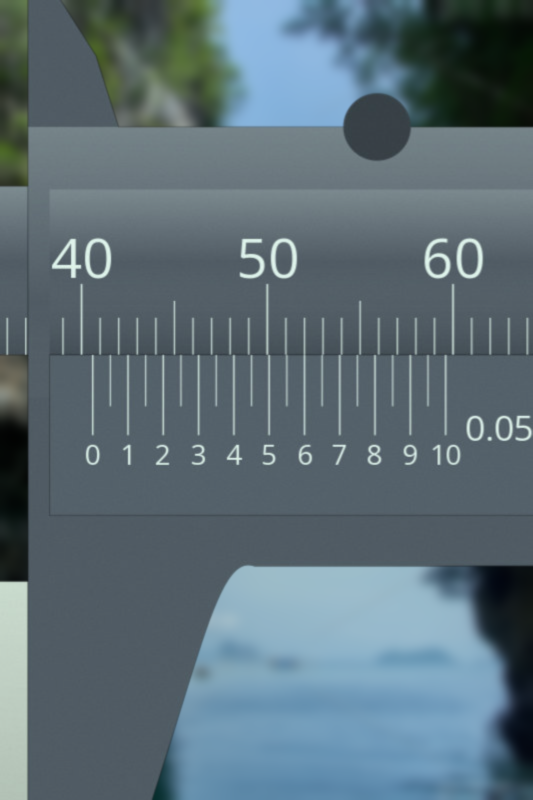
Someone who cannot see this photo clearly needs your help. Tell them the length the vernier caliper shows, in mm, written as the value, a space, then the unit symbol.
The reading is 40.6 mm
